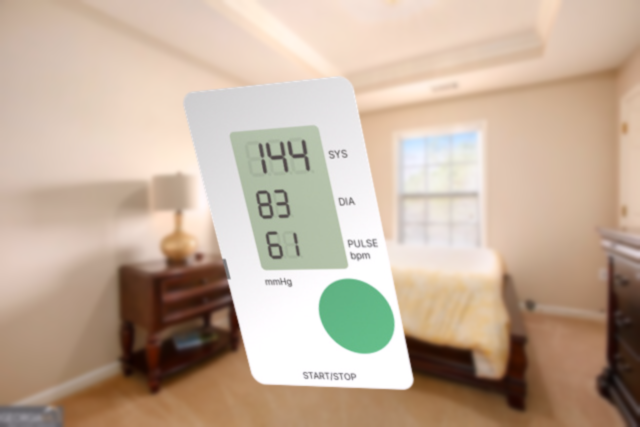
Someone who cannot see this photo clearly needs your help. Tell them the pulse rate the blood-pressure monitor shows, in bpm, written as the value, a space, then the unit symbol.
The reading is 61 bpm
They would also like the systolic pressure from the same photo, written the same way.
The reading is 144 mmHg
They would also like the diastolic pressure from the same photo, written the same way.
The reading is 83 mmHg
